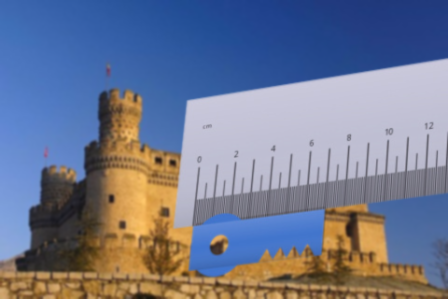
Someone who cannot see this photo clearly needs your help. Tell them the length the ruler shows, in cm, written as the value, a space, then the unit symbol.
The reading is 7 cm
